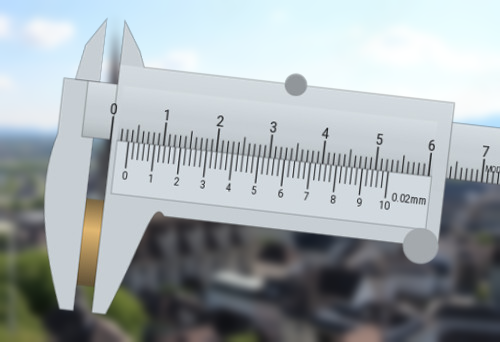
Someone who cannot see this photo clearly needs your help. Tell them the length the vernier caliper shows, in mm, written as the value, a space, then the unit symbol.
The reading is 3.4 mm
